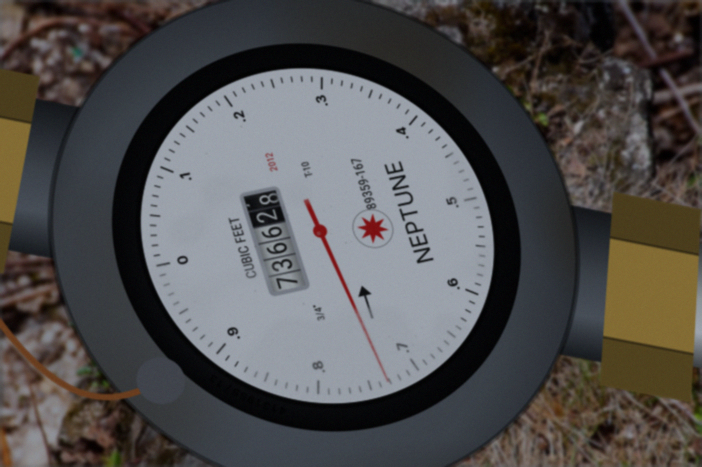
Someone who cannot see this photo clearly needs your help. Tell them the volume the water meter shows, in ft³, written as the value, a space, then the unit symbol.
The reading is 736627.73 ft³
